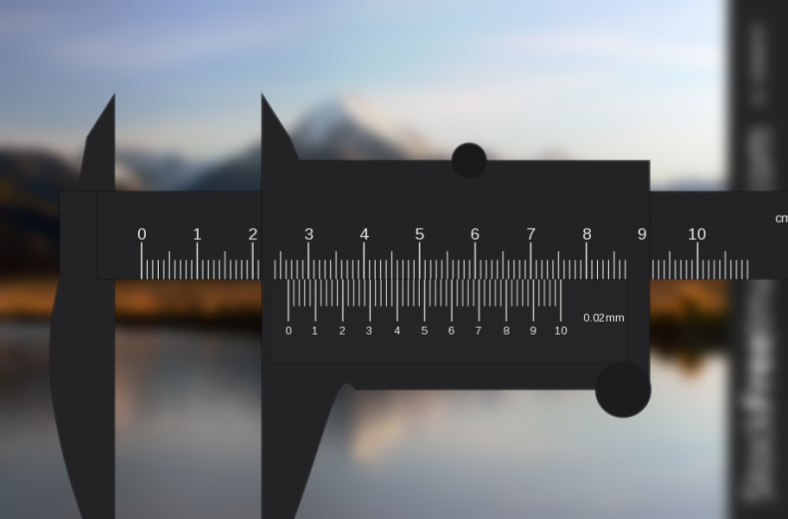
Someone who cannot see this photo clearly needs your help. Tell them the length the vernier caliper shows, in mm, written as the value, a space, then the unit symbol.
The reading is 26.4 mm
